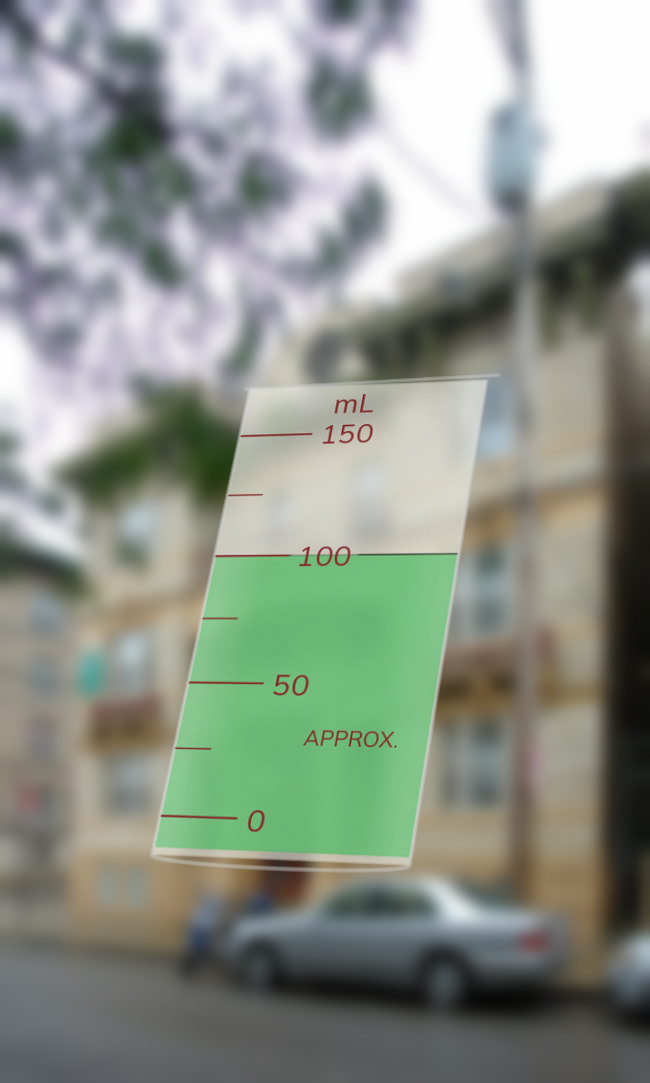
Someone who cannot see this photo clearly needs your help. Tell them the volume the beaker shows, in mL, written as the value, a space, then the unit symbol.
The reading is 100 mL
